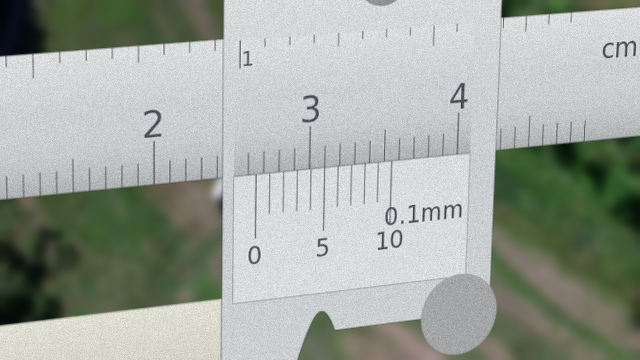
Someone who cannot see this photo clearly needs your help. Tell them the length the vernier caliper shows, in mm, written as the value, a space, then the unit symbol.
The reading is 26.5 mm
